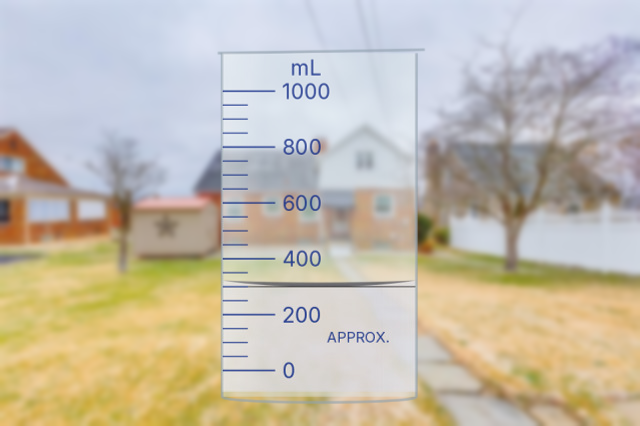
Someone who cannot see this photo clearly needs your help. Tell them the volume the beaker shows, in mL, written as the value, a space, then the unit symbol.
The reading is 300 mL
